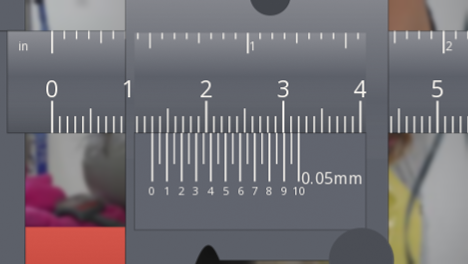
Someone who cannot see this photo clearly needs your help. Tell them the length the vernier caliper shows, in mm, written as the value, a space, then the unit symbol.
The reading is 13.0 mm
